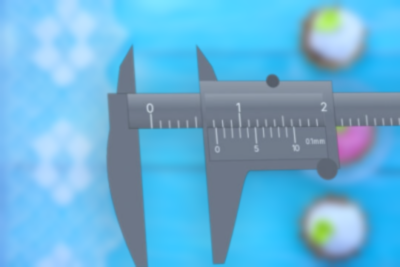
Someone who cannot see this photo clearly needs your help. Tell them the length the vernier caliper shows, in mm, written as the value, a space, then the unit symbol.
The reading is 7.2 mm
